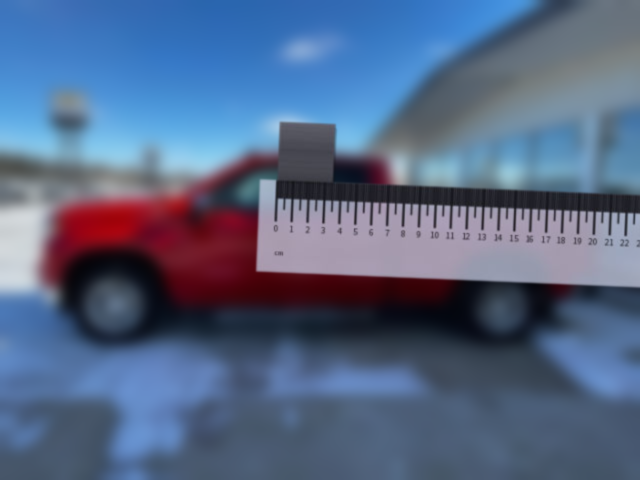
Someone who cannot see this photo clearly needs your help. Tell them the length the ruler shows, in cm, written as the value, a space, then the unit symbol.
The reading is 3.5 cm
